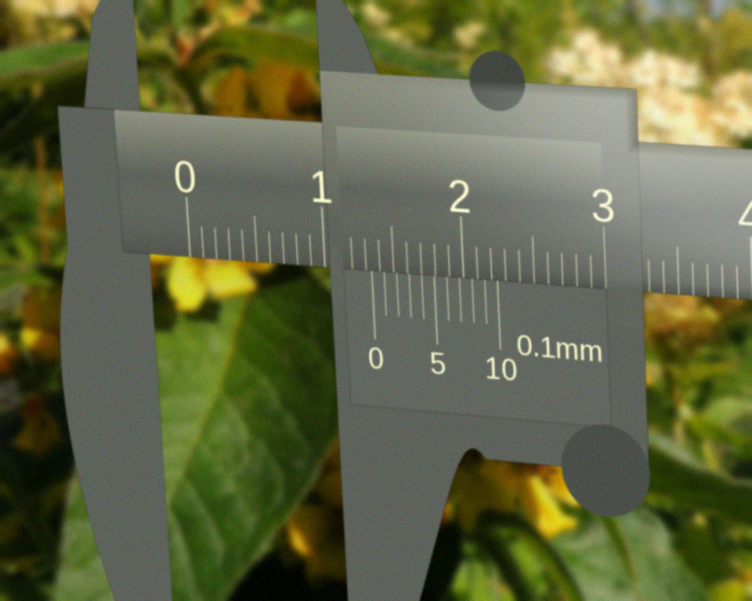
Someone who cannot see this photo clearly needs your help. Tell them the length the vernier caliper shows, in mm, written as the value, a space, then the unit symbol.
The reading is 13.4 mm
